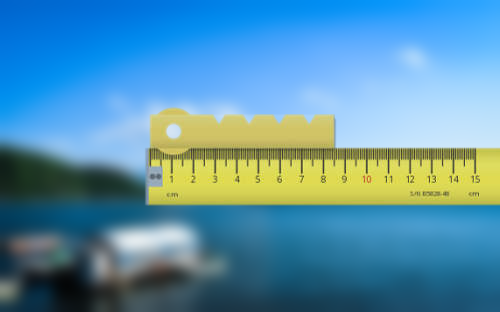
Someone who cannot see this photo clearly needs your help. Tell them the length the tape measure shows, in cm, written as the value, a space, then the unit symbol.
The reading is 8.5 cm
